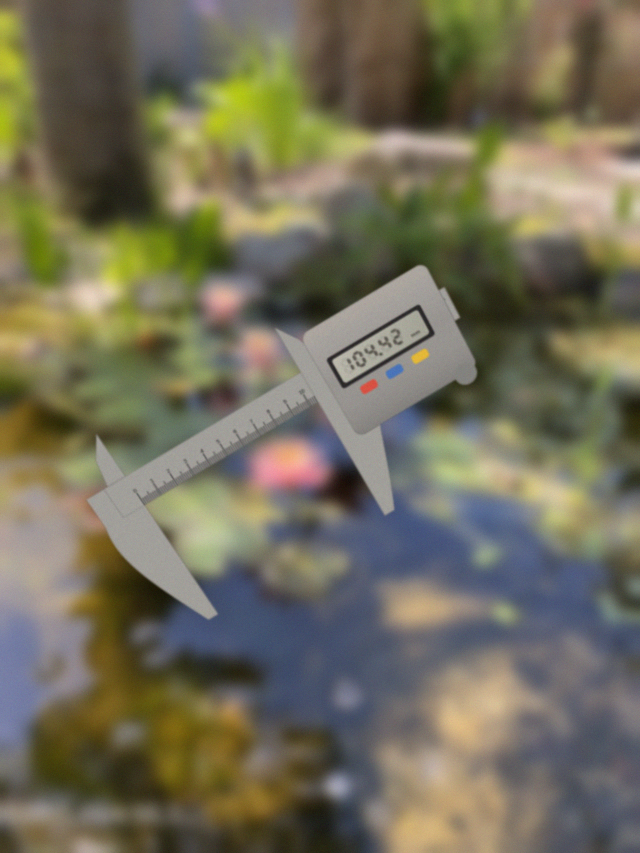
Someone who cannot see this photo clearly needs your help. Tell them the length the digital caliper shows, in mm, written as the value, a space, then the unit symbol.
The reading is 104.42 mm
